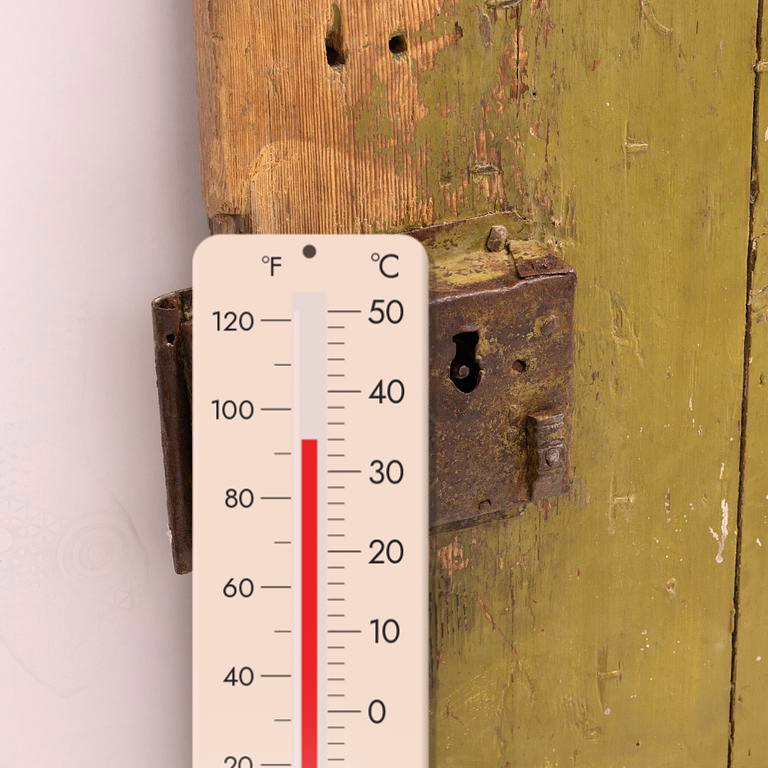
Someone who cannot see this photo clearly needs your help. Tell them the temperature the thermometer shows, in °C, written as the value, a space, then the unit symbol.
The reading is 34 °C
